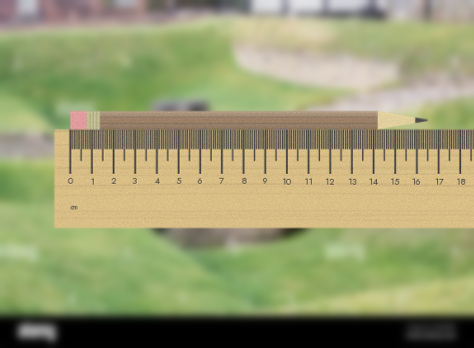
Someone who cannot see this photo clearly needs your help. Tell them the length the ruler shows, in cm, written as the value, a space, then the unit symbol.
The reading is 16.5 cm
